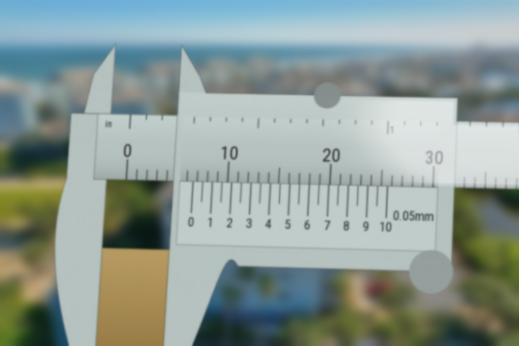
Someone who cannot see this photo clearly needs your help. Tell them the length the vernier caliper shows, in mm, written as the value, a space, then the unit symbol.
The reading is 6.6 mm
